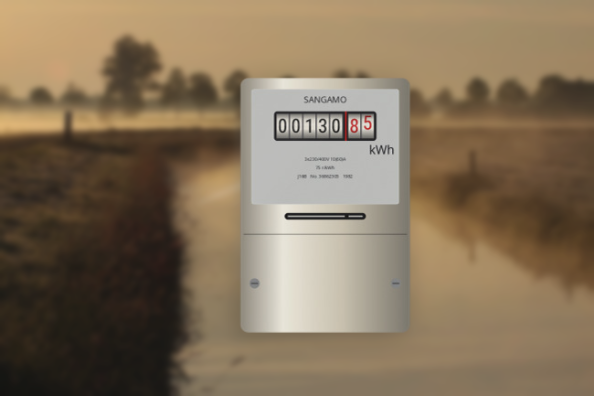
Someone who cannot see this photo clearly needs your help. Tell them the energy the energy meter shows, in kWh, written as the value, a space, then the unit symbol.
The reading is 130.85 kWh
